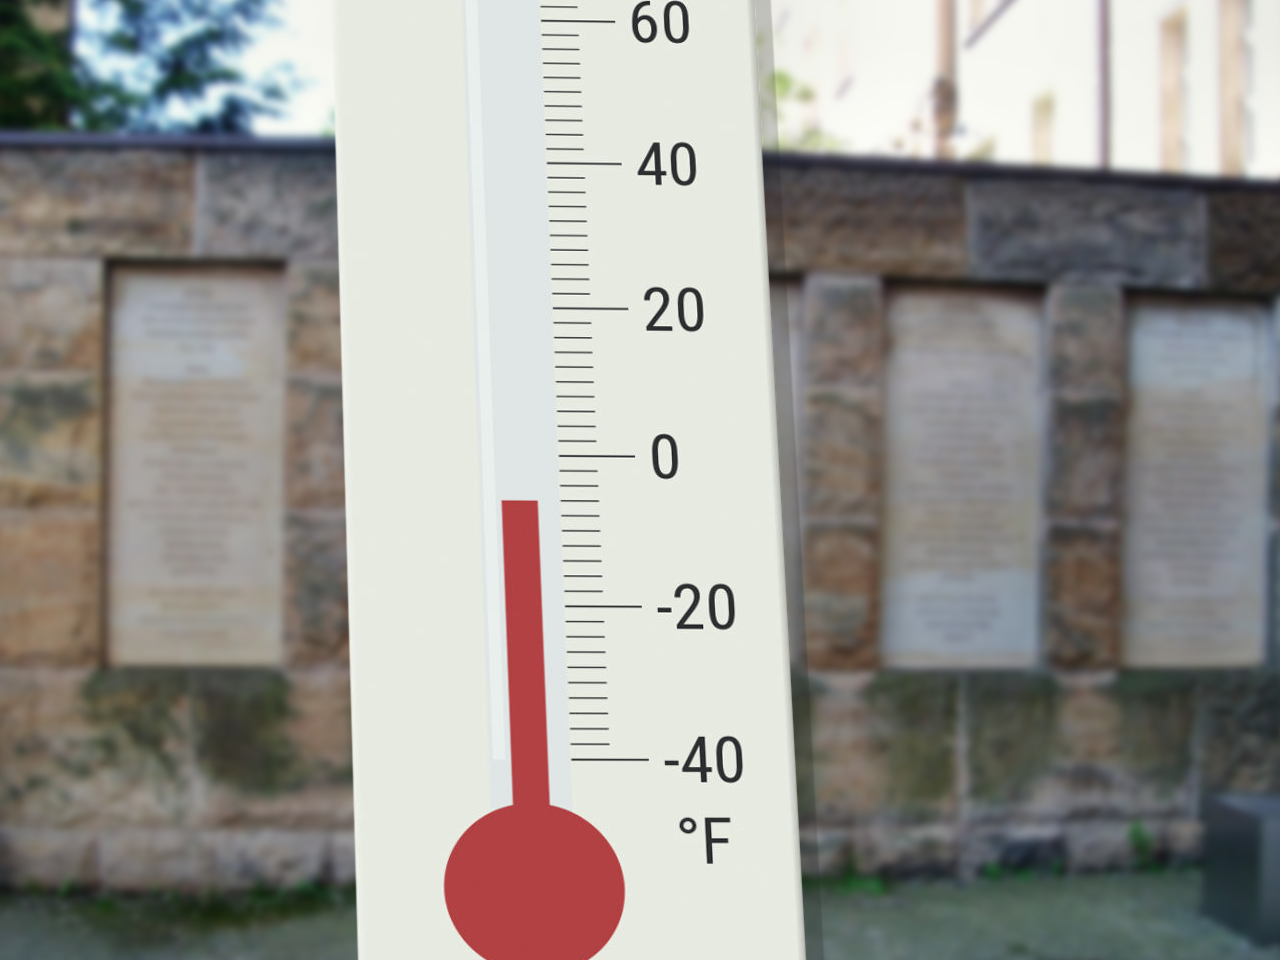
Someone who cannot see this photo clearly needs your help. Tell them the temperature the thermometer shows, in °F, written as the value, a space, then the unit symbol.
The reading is -6 °F
